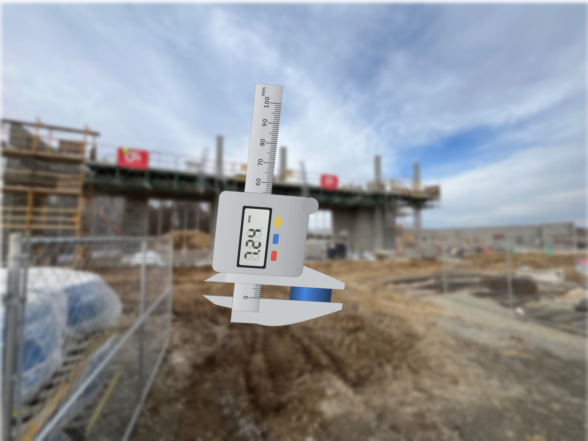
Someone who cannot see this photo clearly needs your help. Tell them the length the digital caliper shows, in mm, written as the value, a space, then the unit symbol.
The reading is 7.24 mm
